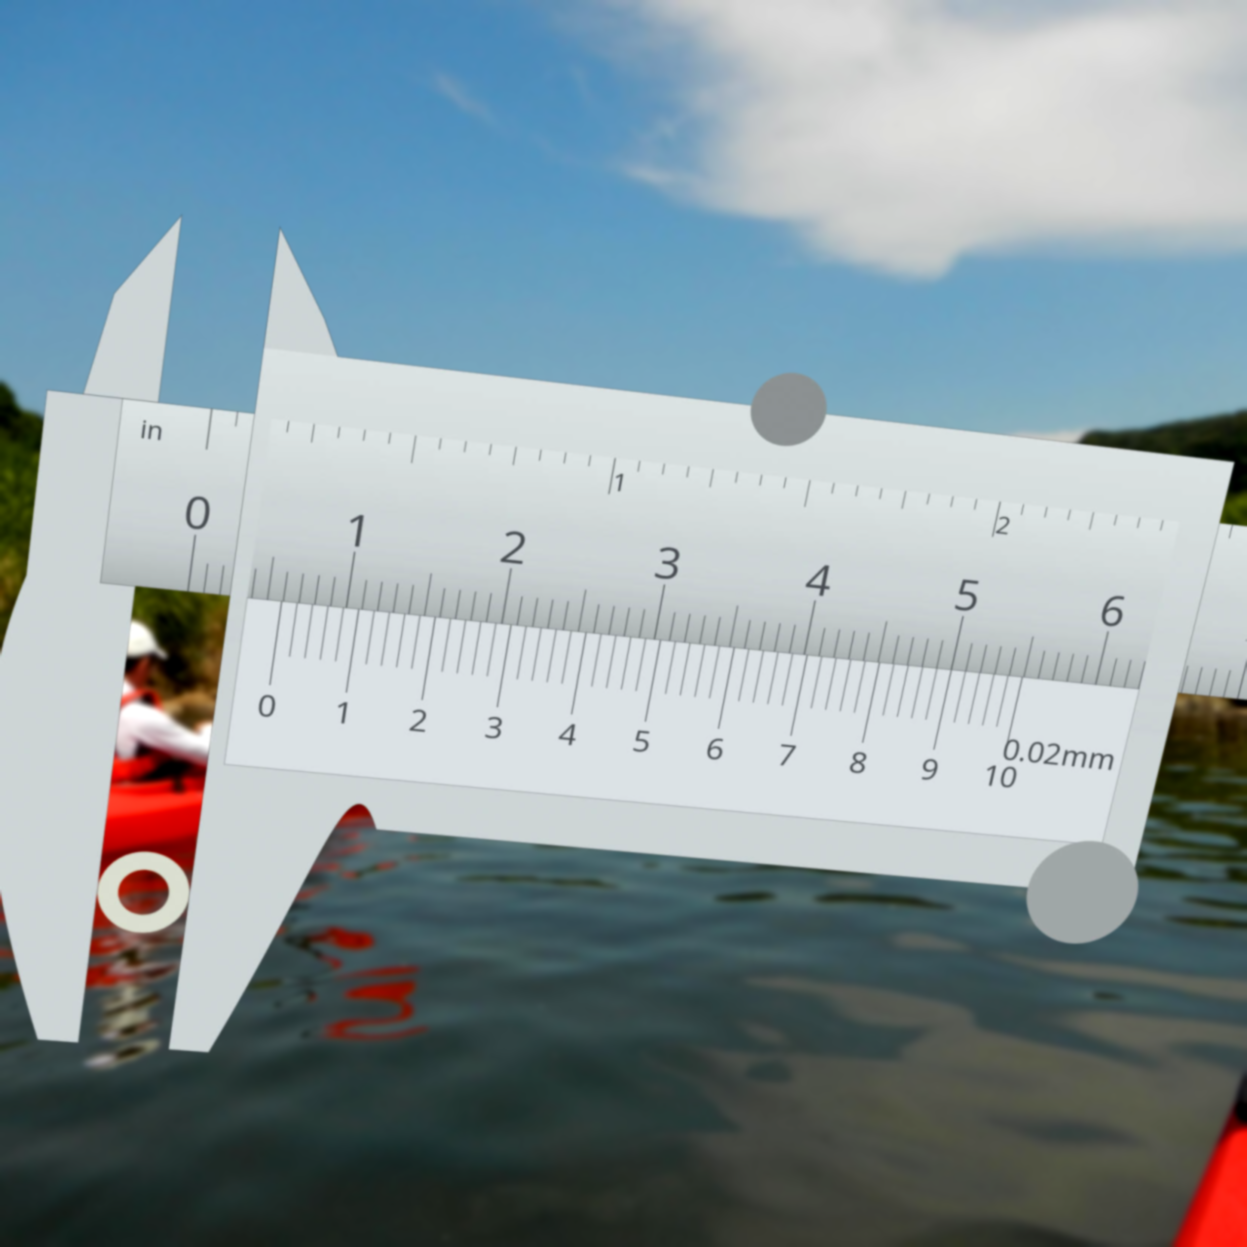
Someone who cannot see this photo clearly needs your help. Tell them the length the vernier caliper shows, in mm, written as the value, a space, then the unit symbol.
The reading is 5.9 mm
